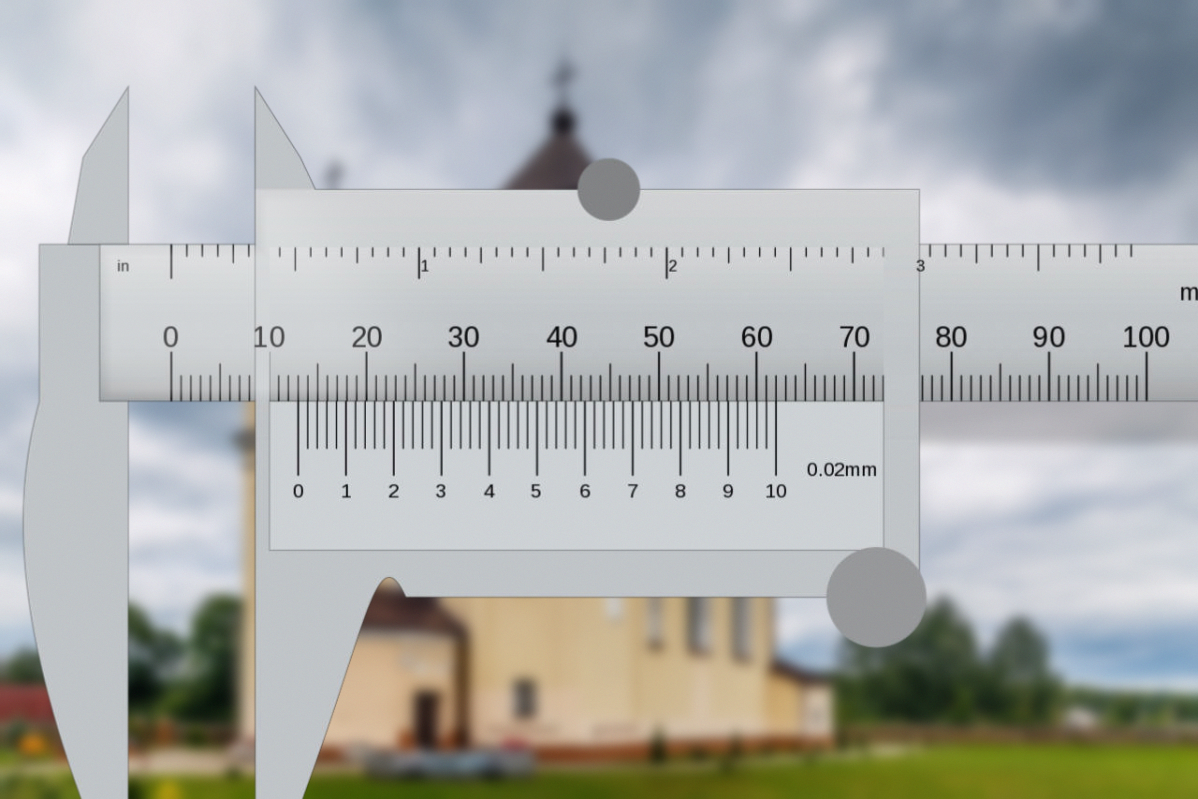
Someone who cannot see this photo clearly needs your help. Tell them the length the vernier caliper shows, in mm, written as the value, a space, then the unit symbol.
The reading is 13.0 mm
